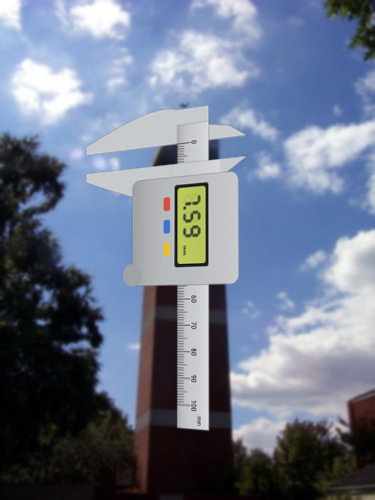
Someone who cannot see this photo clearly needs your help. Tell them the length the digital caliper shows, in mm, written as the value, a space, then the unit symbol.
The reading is 7.59 mm
